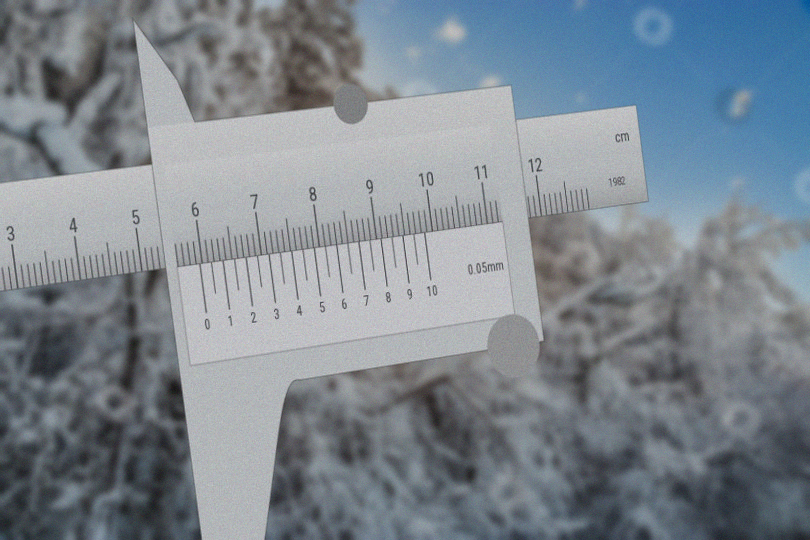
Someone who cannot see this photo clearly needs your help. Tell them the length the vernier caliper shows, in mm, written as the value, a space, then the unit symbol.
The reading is 59.6 mm
